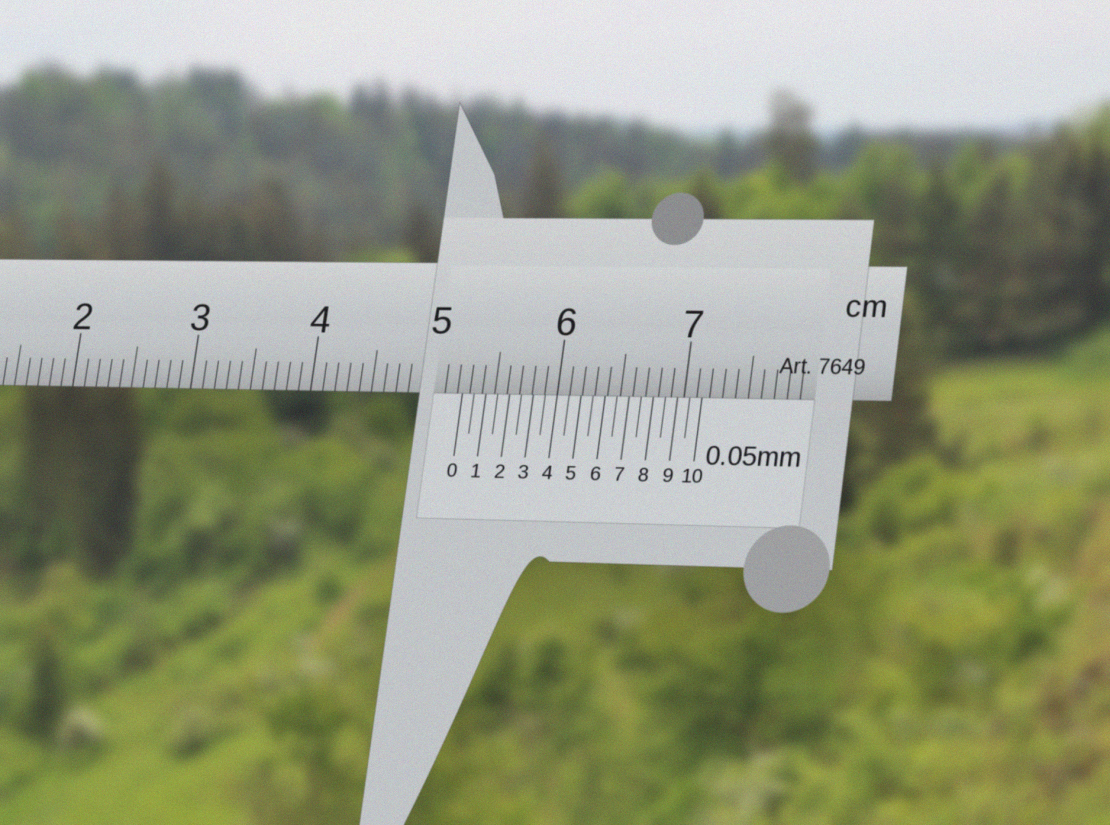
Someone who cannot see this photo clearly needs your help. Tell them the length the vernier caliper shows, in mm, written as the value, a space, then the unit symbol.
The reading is 52.4 mm
